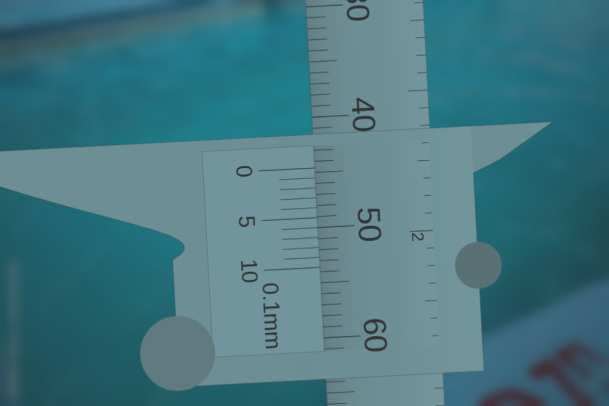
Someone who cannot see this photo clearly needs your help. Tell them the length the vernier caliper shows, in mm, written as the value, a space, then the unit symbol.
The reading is 44.6 mm
